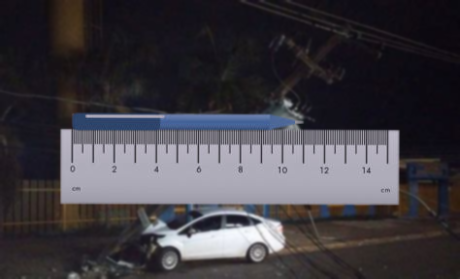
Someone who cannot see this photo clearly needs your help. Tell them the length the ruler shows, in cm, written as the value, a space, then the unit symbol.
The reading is 11 cm
